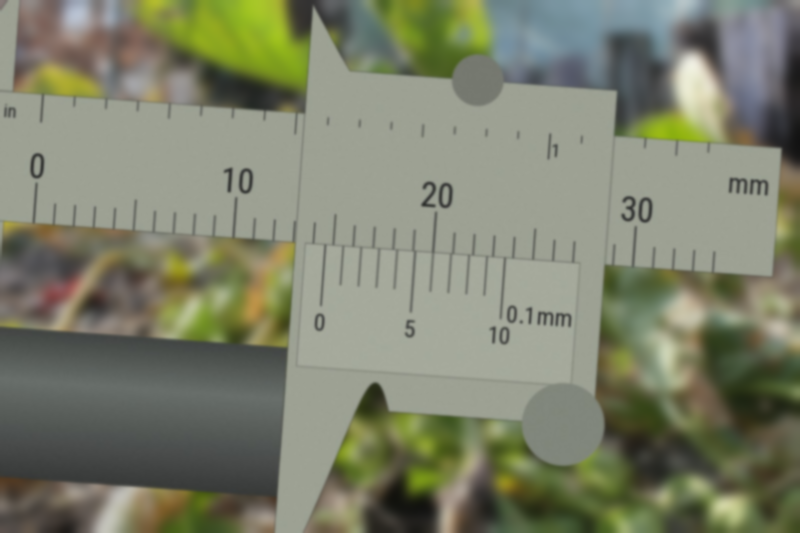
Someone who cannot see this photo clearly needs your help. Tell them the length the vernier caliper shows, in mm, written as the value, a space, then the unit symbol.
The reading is 14.6 mm
